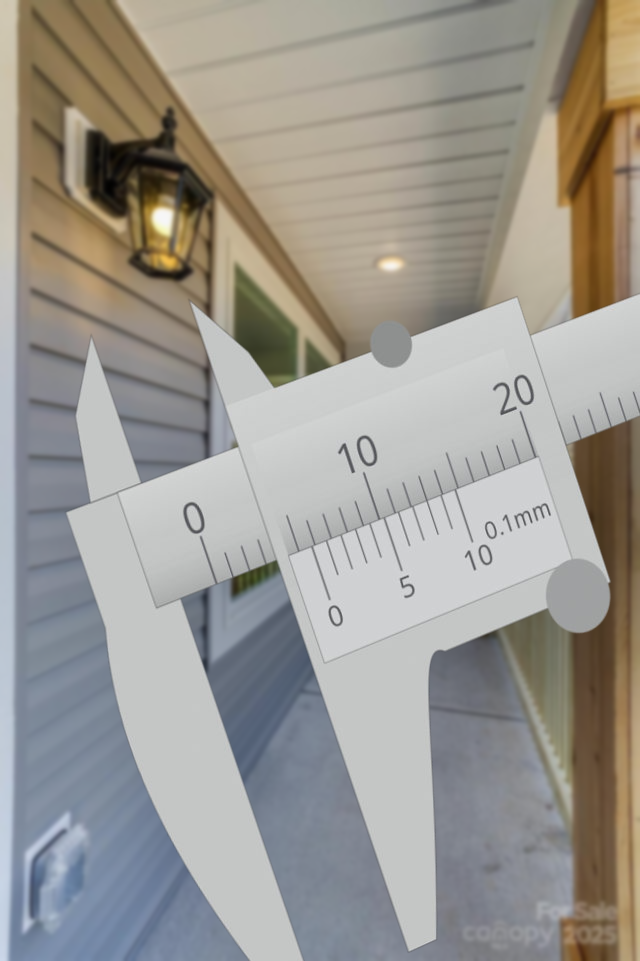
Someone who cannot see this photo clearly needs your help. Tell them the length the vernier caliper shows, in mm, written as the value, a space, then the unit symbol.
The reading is 5.8 mm
